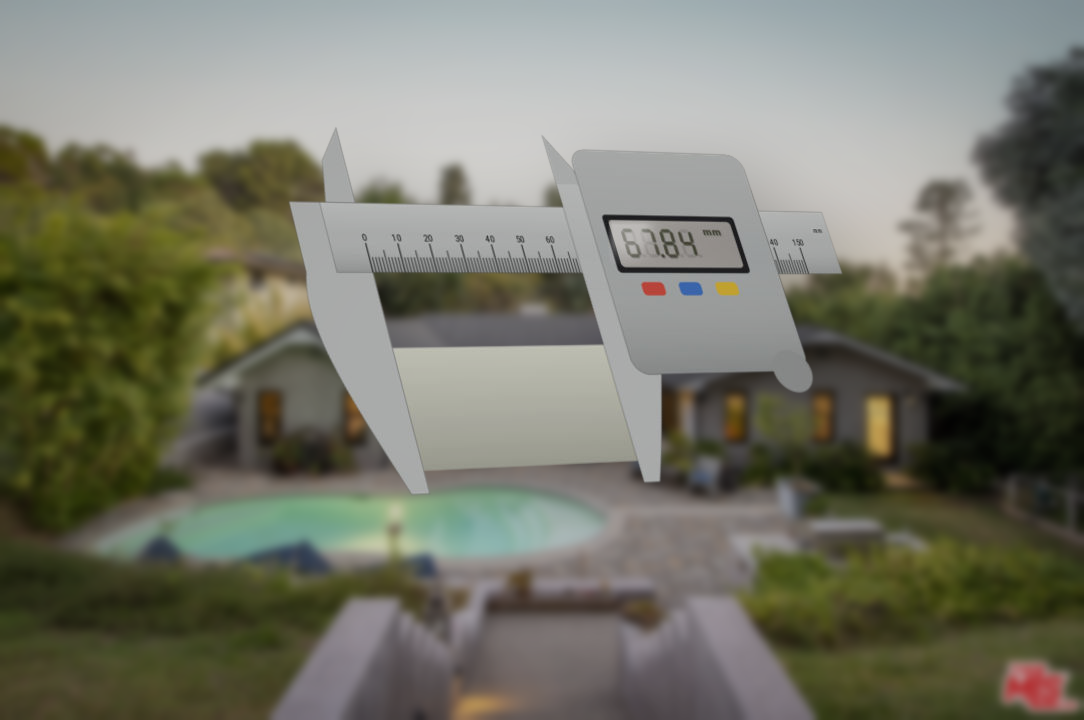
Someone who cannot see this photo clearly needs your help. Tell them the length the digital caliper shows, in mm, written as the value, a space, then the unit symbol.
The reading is 67.84 mm
